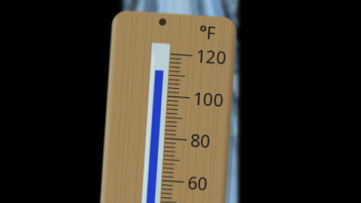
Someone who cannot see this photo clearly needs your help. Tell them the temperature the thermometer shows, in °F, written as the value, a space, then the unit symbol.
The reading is 112 °F
